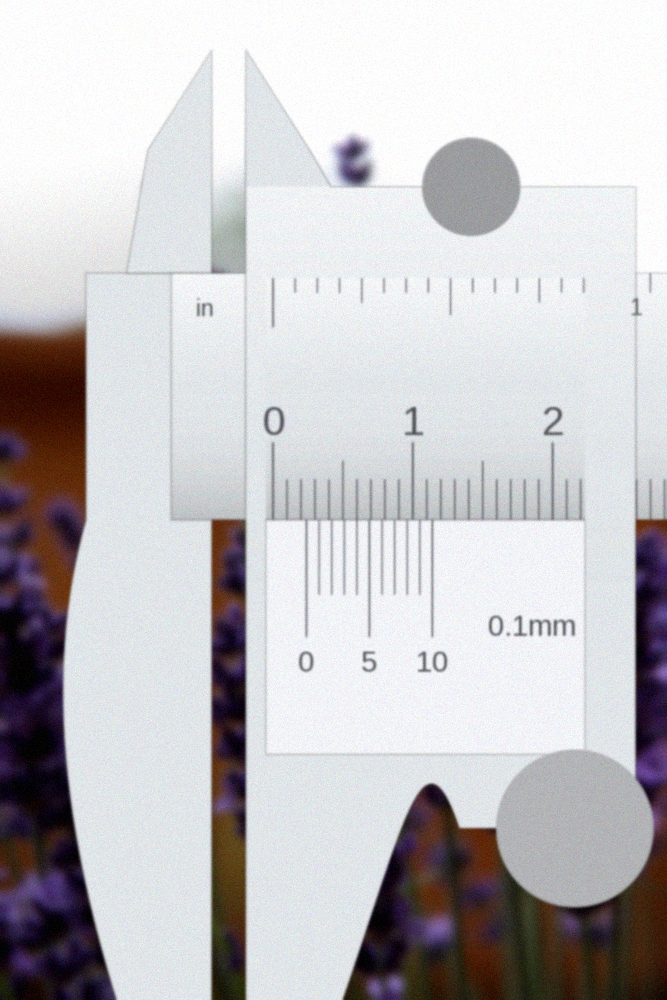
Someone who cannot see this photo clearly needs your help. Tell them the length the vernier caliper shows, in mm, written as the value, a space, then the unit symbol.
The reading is 2.4 mm
